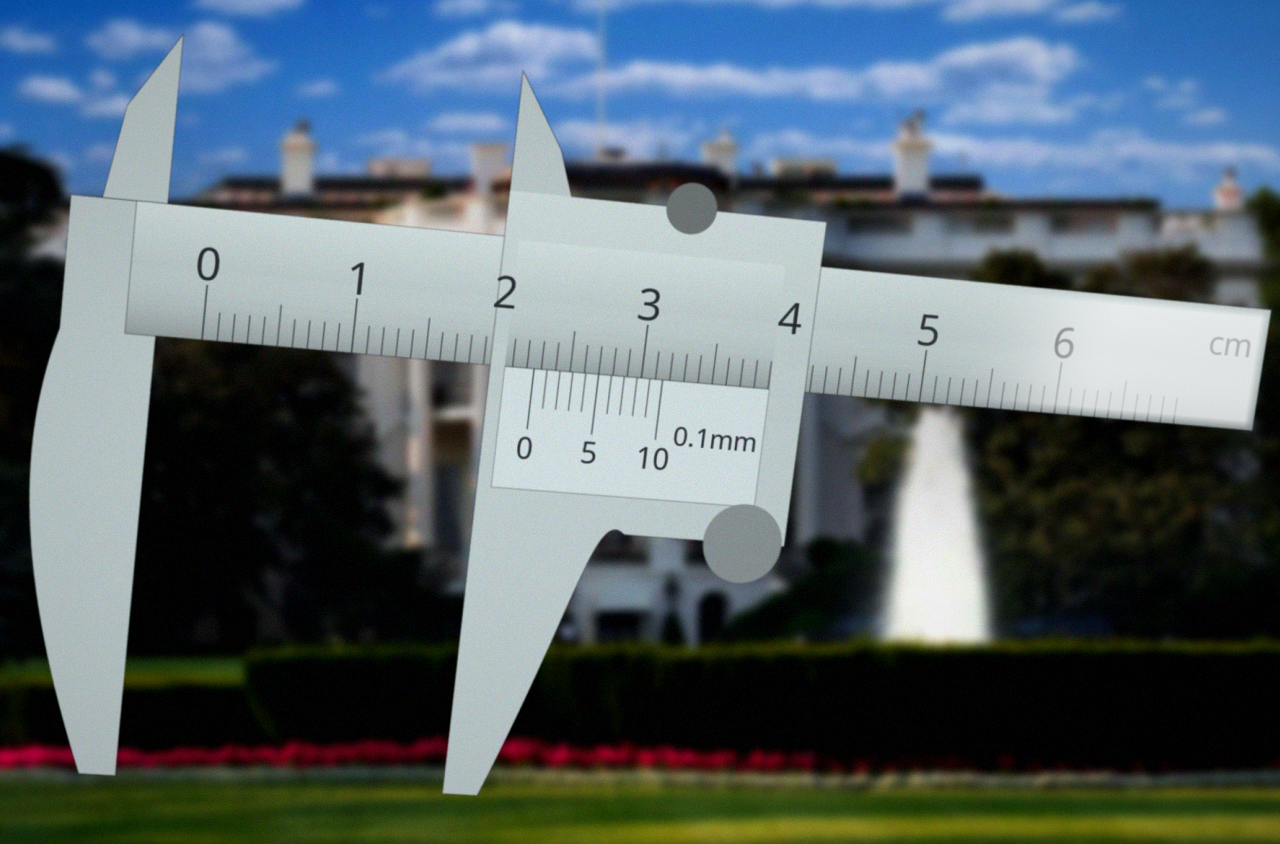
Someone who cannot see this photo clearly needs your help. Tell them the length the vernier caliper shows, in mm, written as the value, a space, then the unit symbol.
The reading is 22.5 mm
